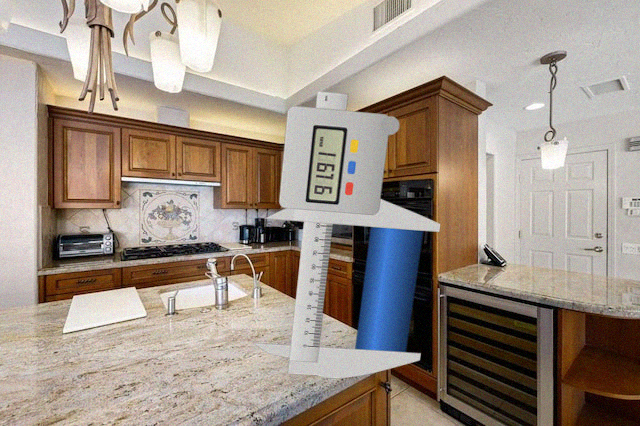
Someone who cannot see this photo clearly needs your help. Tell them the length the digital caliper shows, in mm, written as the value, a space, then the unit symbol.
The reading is 91.91 mm
